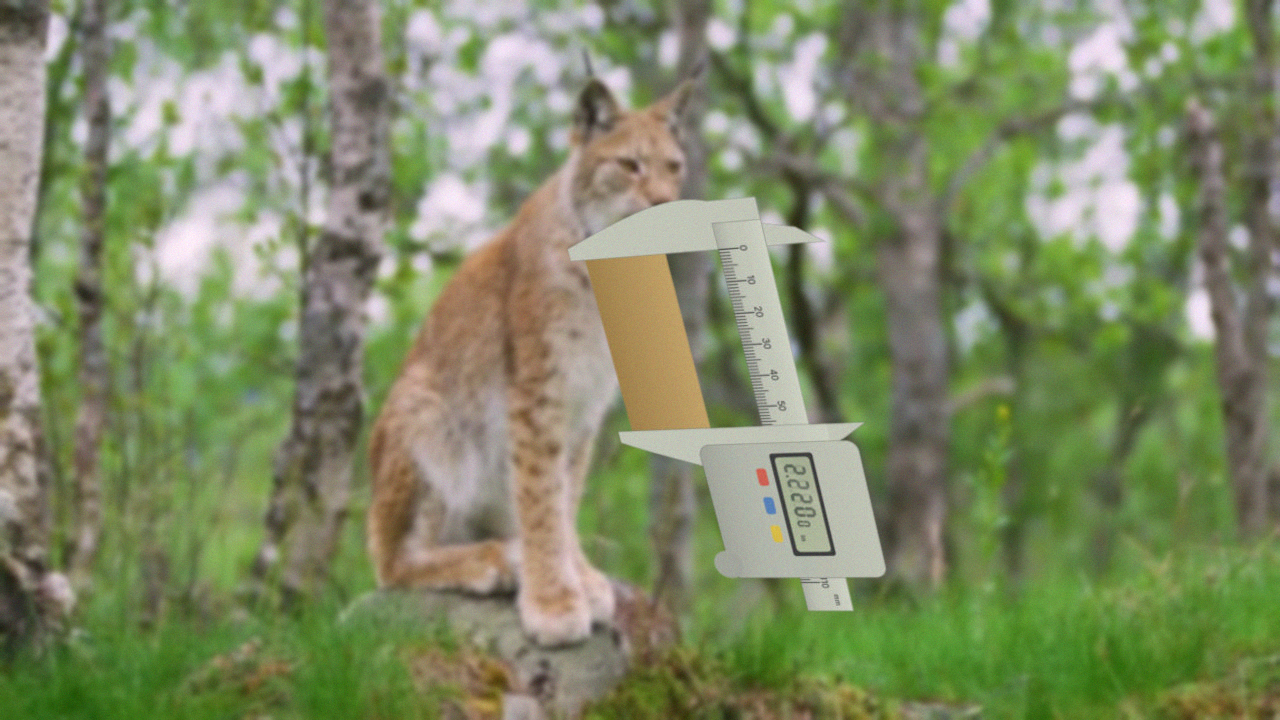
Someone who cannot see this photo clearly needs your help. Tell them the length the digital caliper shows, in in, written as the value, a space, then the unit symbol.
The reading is 2.2200 in
